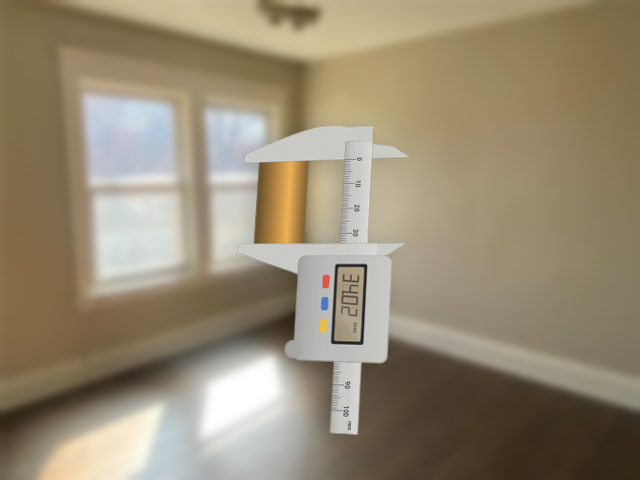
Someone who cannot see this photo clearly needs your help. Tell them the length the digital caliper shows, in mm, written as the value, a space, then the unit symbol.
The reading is 34.02 mm
